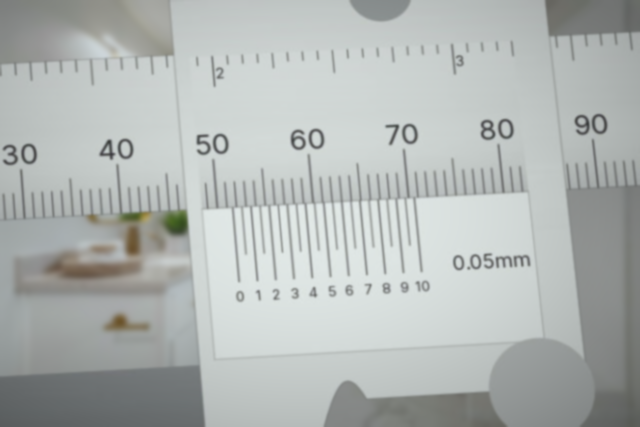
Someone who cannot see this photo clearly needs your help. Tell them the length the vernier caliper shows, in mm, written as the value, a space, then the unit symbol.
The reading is 51.6 mm
